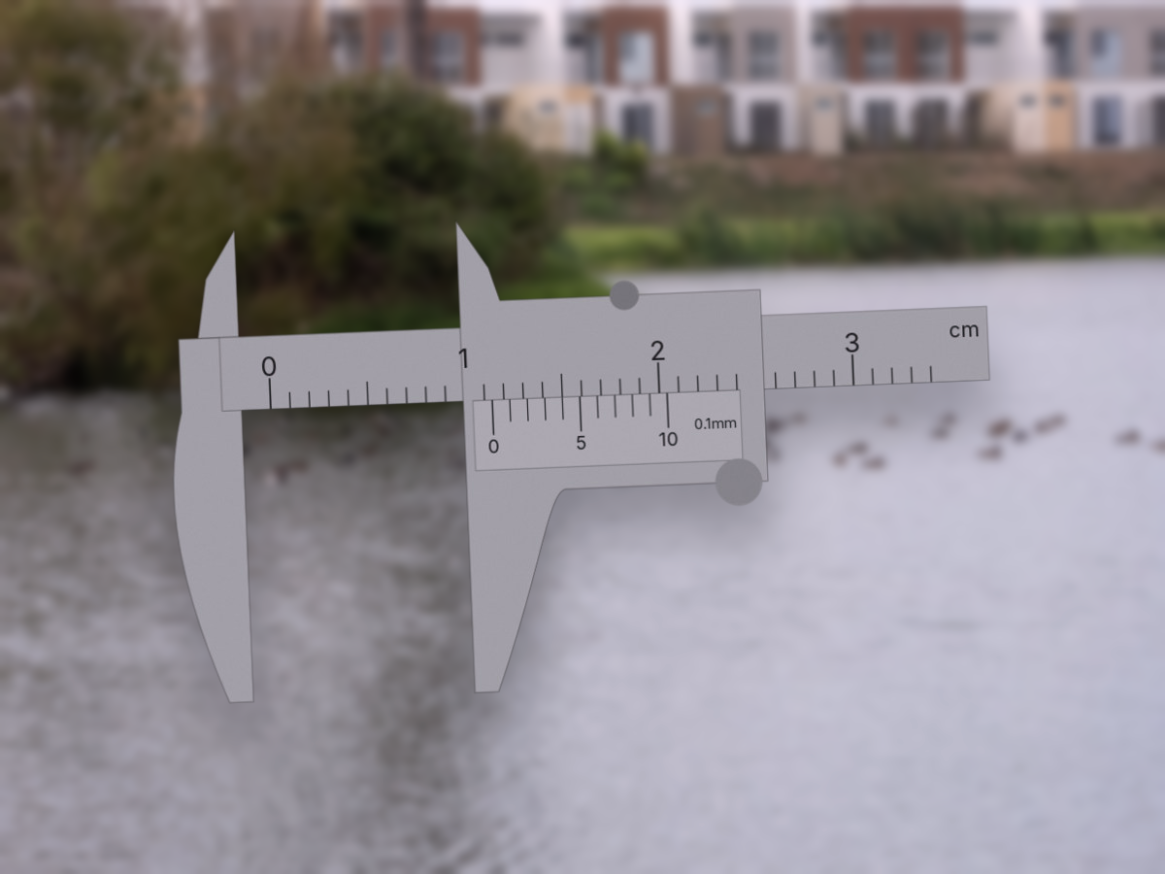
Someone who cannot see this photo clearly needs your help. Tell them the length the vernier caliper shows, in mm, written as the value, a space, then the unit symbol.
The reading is 11.4 mm
